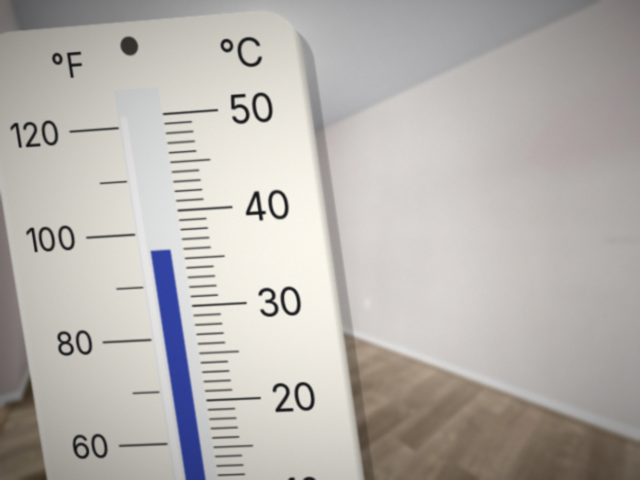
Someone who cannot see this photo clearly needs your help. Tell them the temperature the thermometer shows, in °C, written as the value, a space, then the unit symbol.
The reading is 36 °C
